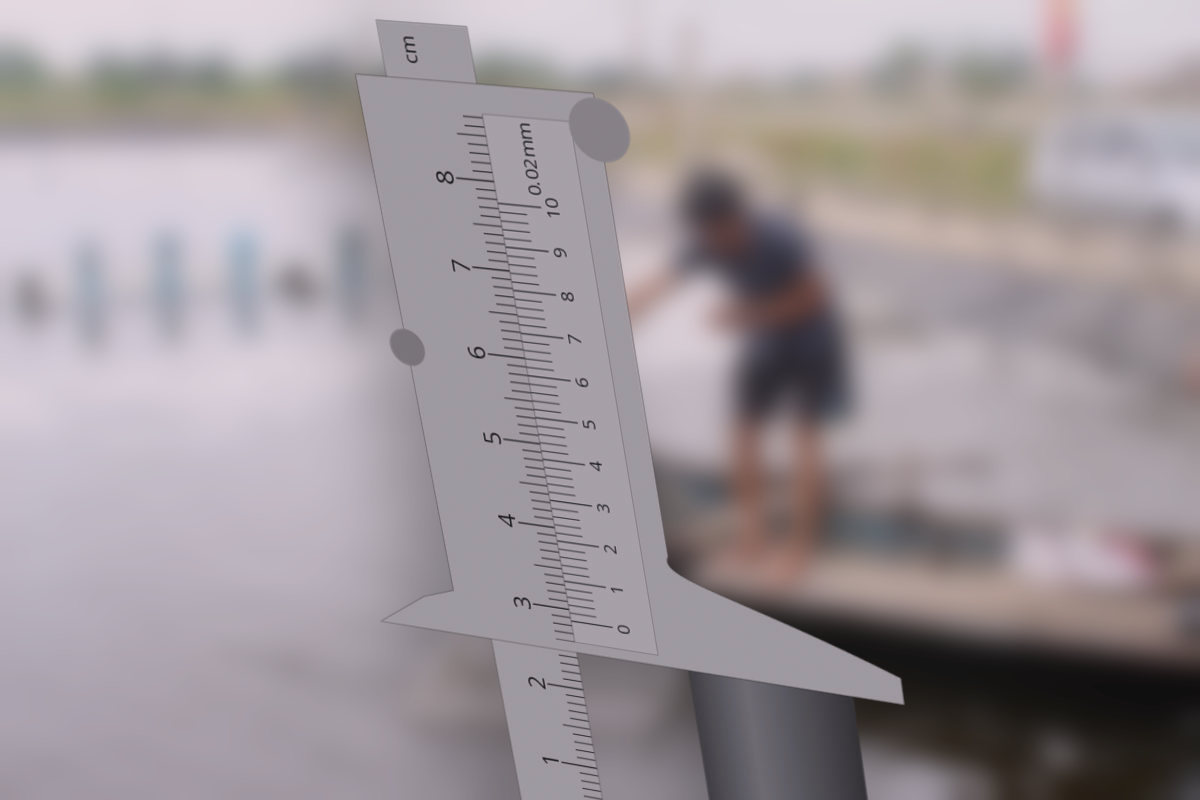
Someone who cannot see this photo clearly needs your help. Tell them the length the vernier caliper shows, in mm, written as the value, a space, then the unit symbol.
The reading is 28.6 mm
